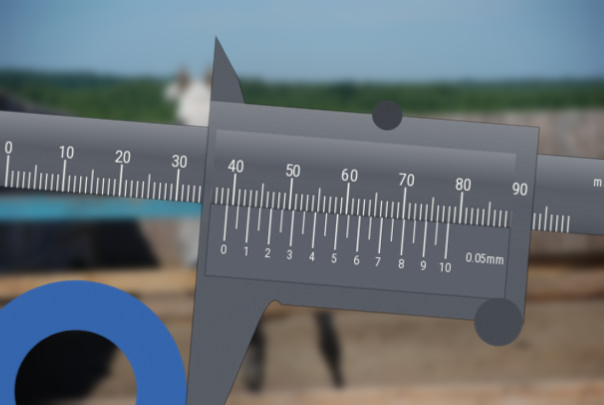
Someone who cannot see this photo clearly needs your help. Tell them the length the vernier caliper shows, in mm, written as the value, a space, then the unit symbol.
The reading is 39.0 mm
